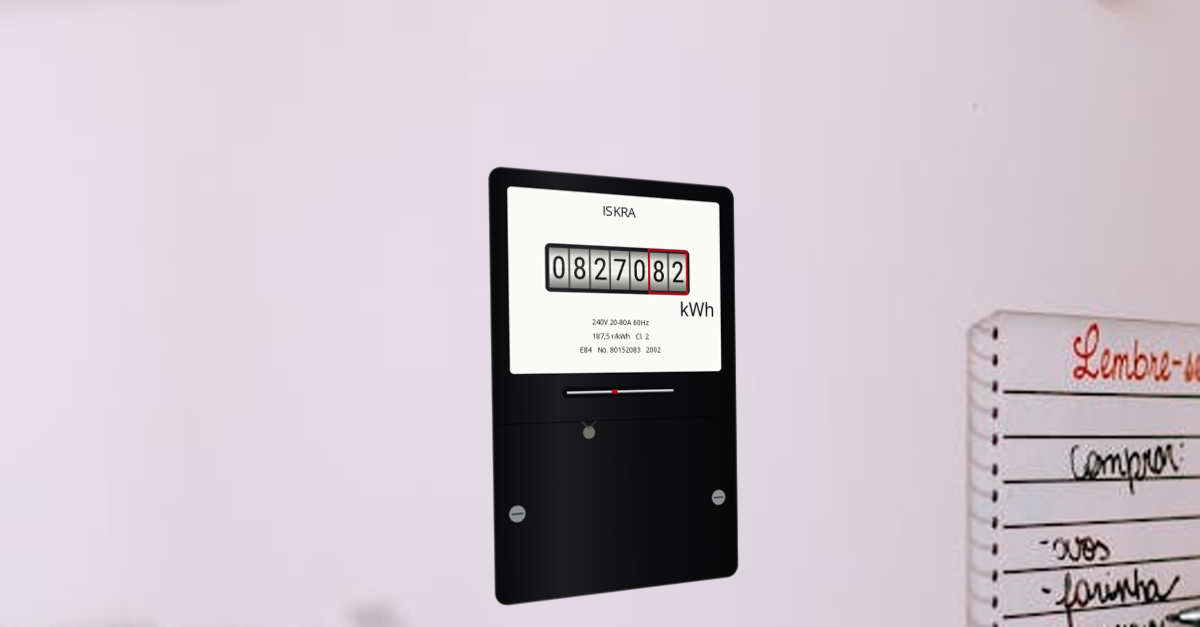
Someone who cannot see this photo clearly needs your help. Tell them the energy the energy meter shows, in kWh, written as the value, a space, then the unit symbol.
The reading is 8270.82 kWh
